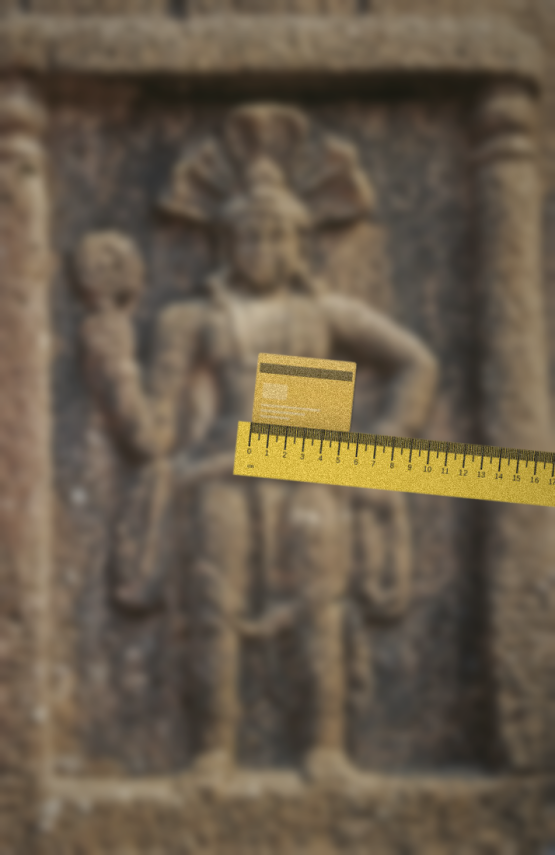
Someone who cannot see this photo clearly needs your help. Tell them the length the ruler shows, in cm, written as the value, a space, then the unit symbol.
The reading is 5.5 cm
